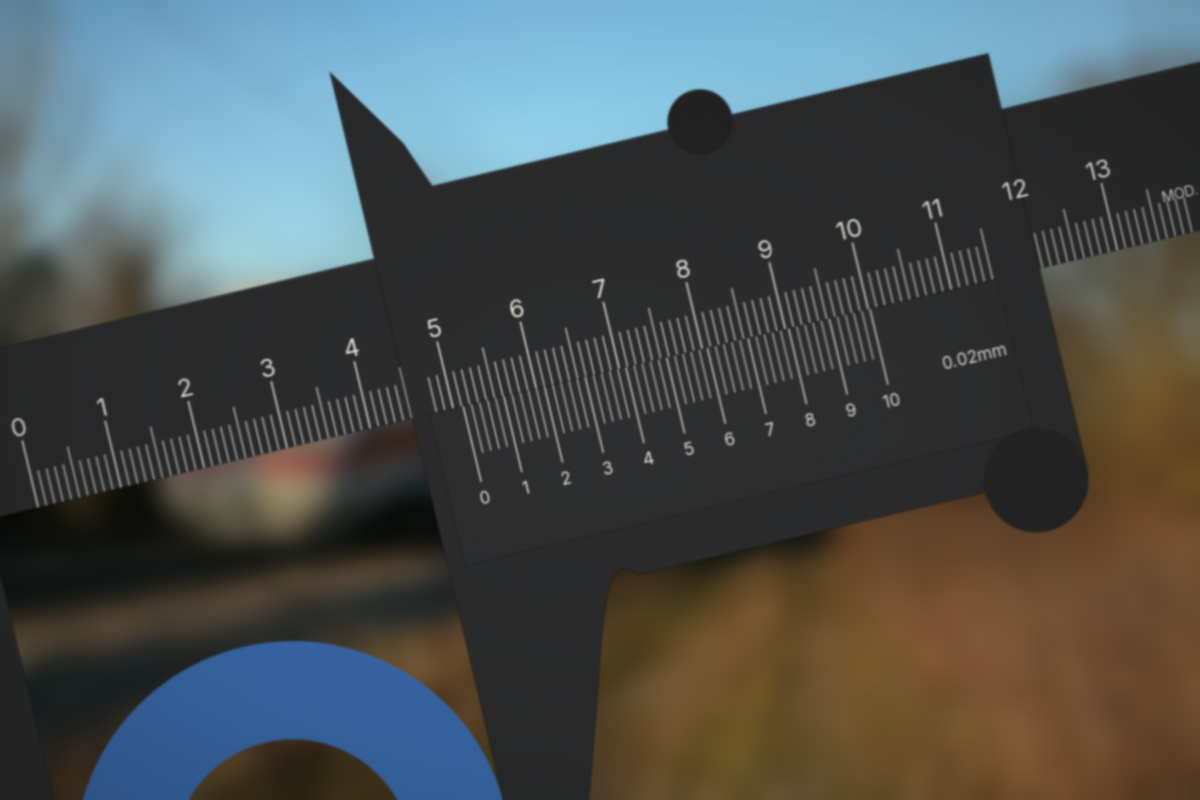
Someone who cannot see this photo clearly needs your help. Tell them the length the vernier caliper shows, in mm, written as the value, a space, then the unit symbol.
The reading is 51.2 mm
